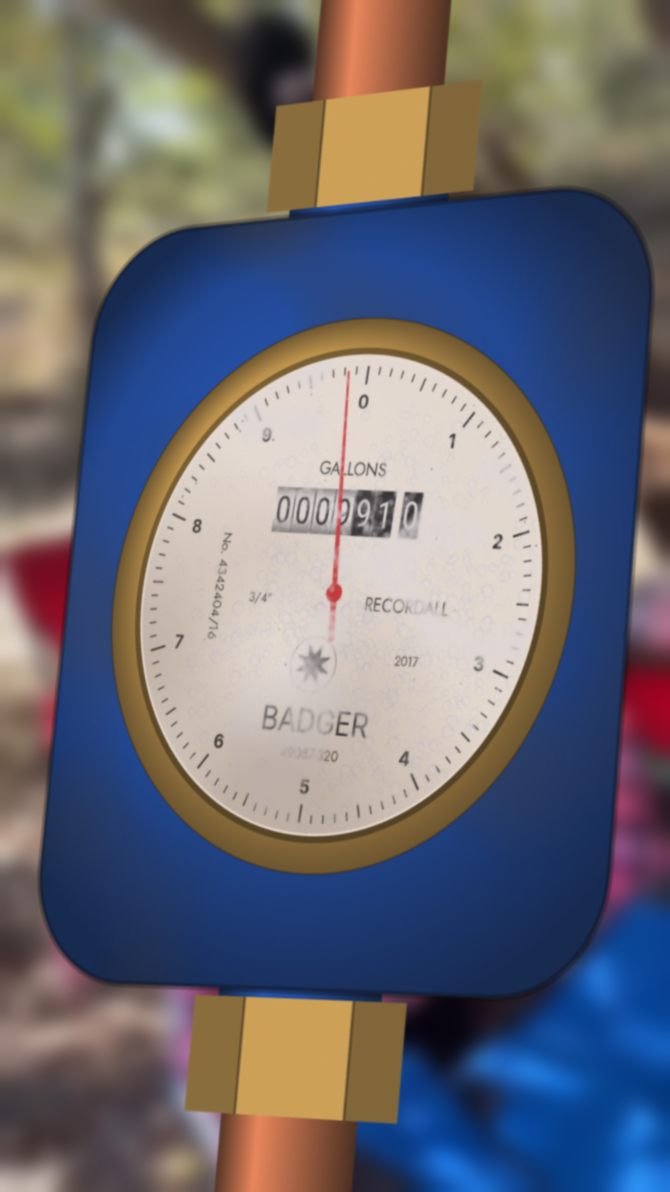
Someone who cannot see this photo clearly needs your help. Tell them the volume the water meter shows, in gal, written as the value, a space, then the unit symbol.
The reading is 9909.8 gal
